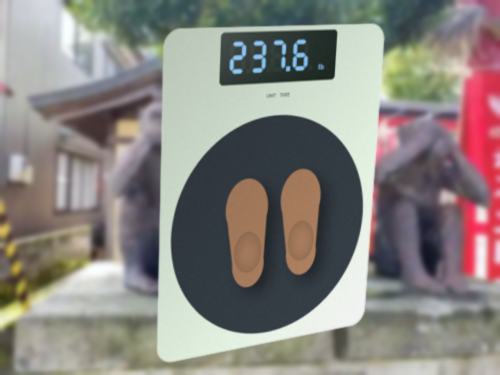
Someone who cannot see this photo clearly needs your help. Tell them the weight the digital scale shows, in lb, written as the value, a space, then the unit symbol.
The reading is 237.6 lb
